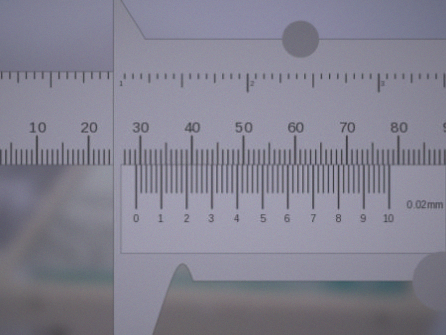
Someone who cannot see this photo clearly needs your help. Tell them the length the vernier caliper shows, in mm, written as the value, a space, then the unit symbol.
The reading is 29.2 mm
